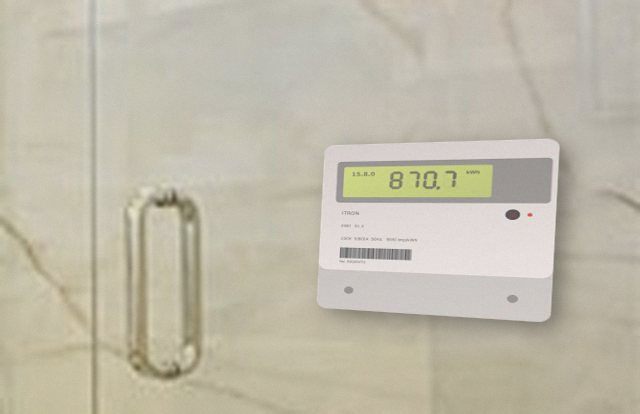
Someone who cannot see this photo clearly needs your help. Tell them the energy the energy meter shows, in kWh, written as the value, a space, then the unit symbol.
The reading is 870.7 kWh
